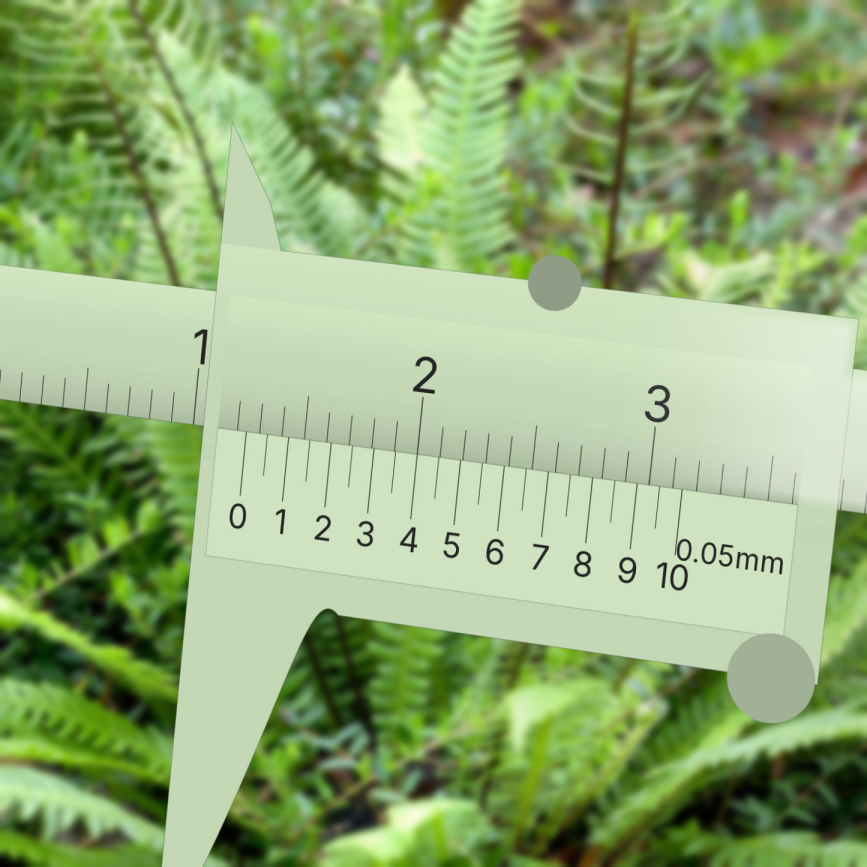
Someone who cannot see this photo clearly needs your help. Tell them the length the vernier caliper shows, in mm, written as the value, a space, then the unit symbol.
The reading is 12.40 mm
